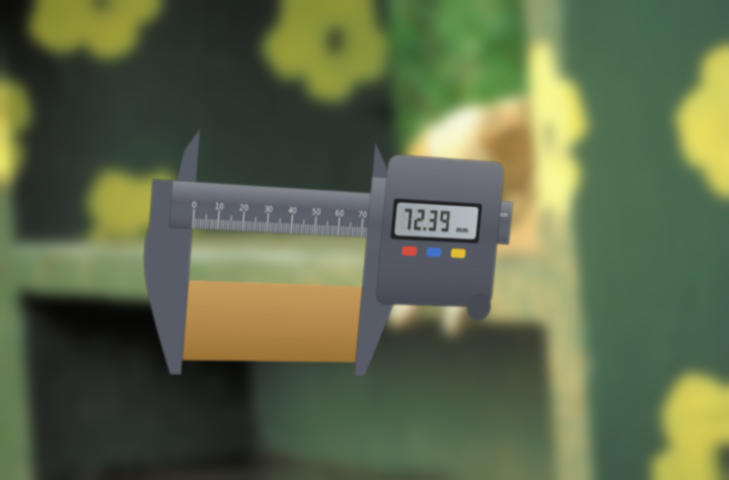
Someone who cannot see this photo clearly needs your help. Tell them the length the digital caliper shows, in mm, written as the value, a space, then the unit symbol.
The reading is 72.39 mm
